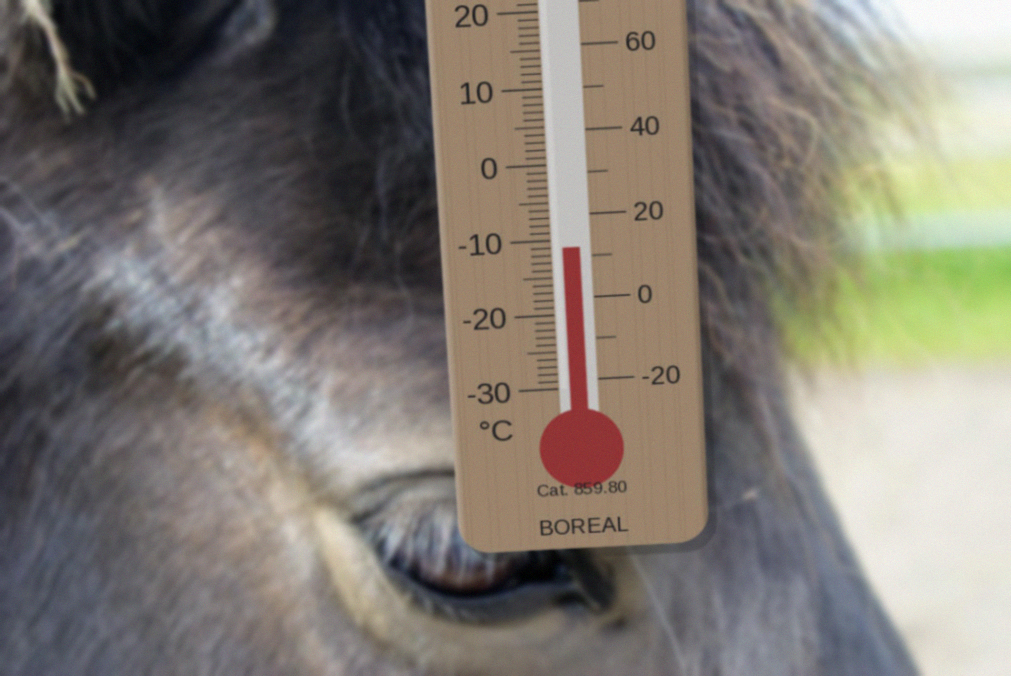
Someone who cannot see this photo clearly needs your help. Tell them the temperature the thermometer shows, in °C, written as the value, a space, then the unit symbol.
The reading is -11 °C
